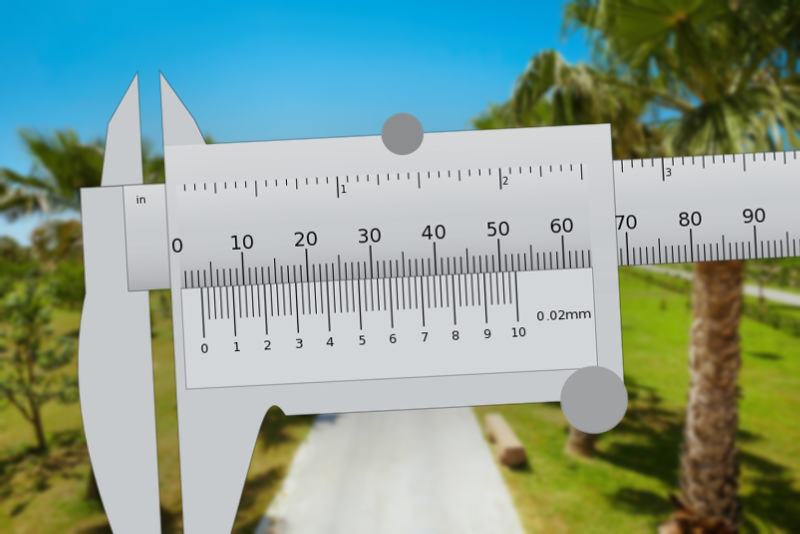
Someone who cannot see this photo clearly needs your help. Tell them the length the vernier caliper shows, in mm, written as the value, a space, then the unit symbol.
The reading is 3.4 mm
